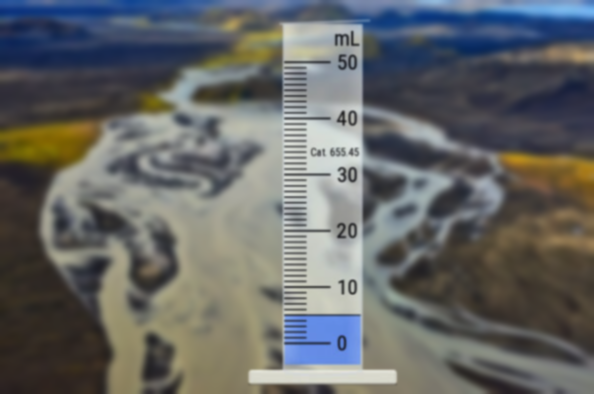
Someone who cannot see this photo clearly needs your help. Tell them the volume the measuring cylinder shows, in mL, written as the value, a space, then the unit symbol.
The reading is 5 mL
